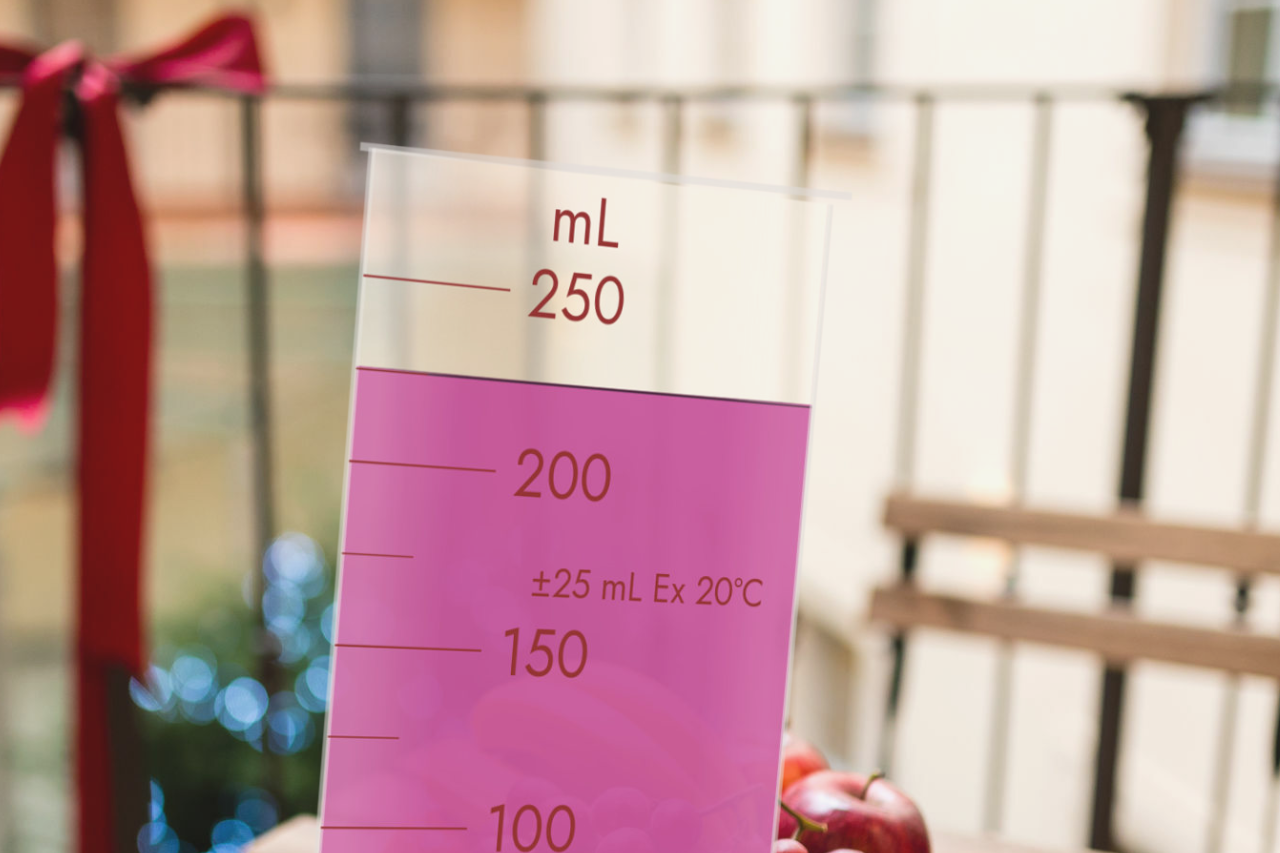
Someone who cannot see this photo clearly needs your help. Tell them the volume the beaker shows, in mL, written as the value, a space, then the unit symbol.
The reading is 225 mL
